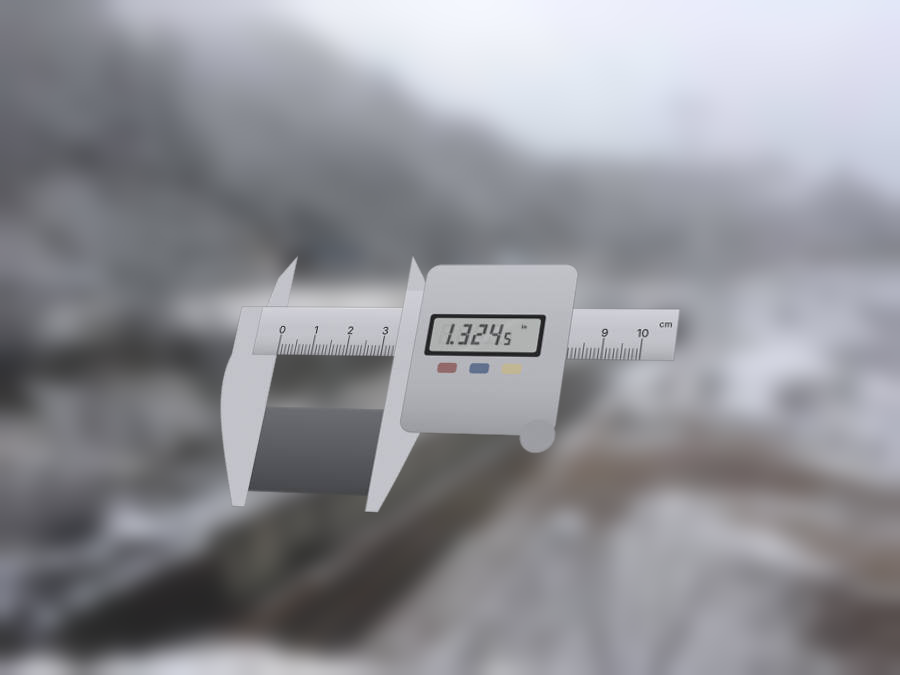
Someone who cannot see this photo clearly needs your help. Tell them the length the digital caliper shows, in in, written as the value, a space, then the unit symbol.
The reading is 1.3245 in
